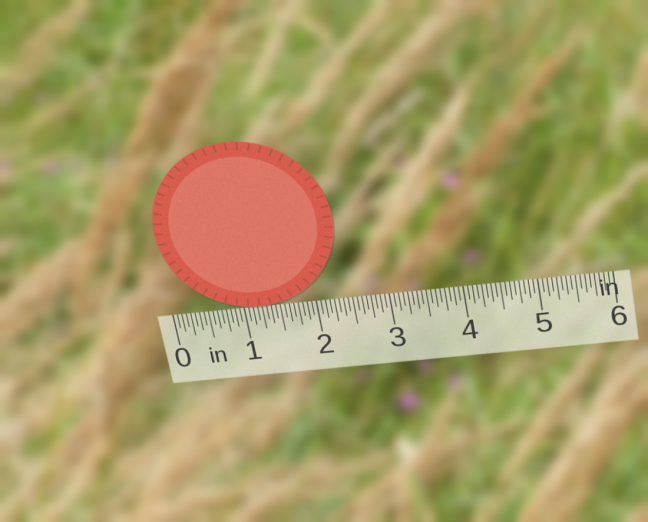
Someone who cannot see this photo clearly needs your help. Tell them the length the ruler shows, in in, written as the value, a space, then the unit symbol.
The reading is 2.4375 in
